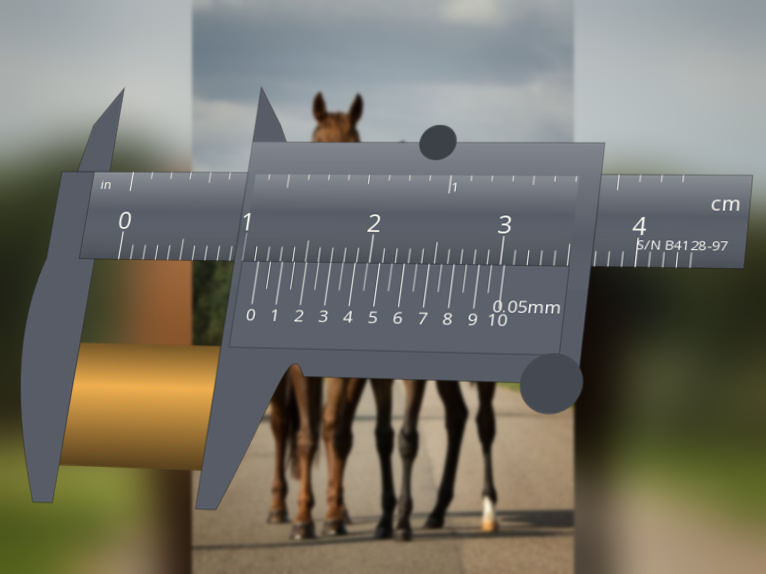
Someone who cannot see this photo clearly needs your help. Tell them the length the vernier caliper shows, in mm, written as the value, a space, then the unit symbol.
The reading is 11.3 mm
